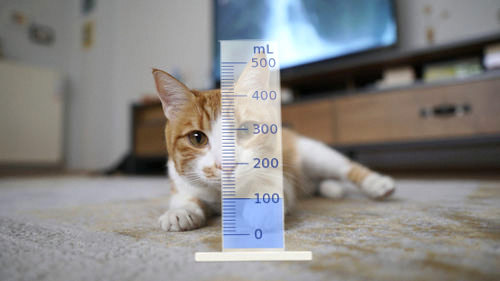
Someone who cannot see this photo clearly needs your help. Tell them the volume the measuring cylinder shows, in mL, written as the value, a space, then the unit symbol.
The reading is 100 mL
